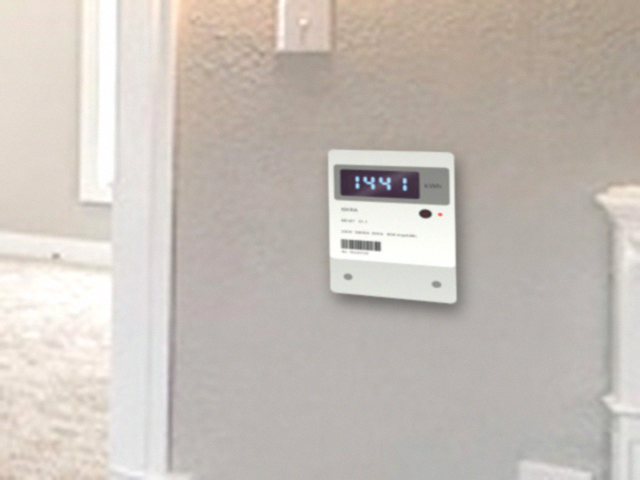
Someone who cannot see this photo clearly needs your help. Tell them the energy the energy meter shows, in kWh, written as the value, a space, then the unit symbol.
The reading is 1441 kWh
